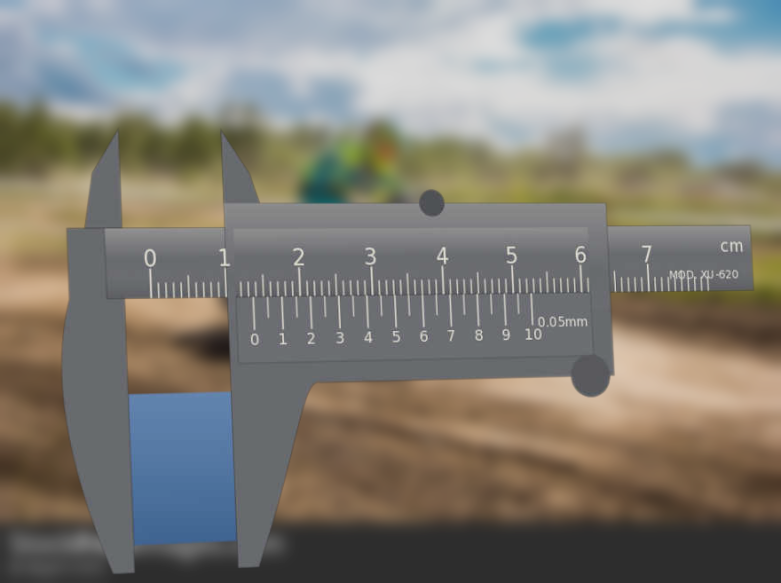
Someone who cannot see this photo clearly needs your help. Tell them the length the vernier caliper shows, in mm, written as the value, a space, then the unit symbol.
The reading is 13.6 mm
